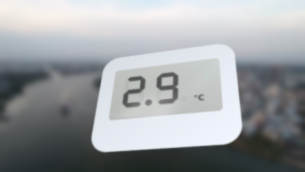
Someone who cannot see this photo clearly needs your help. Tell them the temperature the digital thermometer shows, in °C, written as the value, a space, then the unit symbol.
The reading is 2.9 °C
